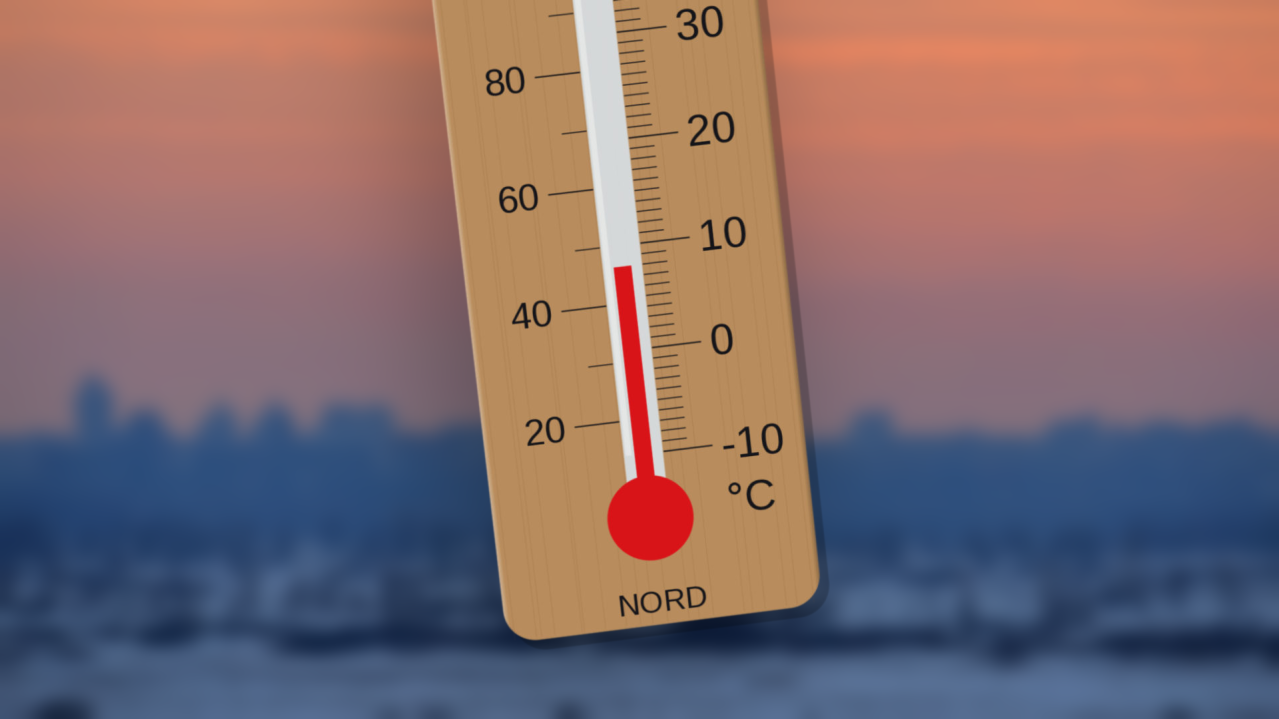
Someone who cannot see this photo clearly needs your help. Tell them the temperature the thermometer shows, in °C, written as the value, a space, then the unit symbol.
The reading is 8 °C
